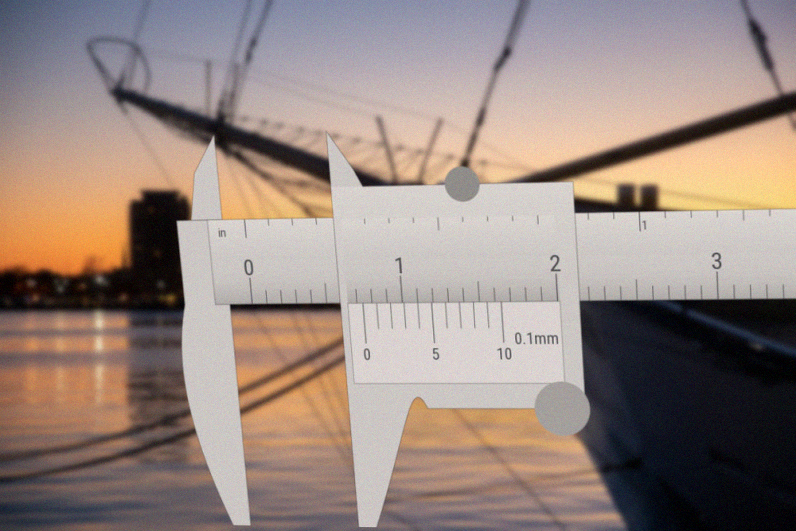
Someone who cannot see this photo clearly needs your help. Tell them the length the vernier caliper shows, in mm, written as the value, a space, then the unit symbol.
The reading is 7.4 mm
